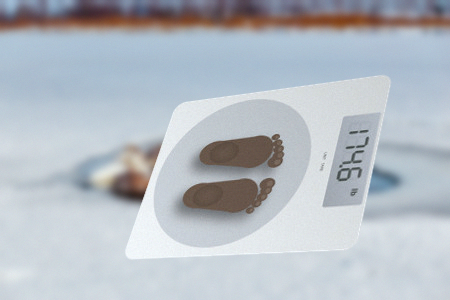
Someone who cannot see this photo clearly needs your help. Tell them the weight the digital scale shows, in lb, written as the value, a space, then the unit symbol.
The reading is 174.6 lb
